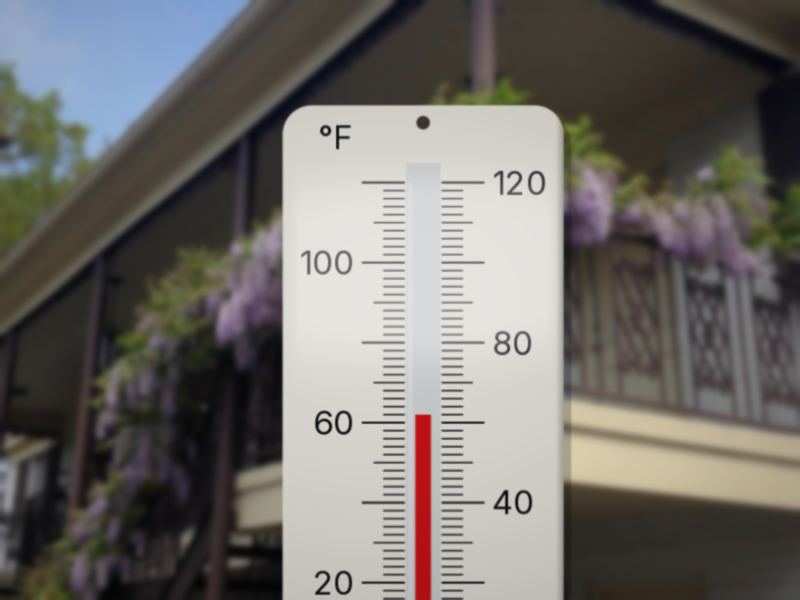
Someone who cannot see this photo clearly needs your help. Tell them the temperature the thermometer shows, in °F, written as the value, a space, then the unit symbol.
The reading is 62 °F
